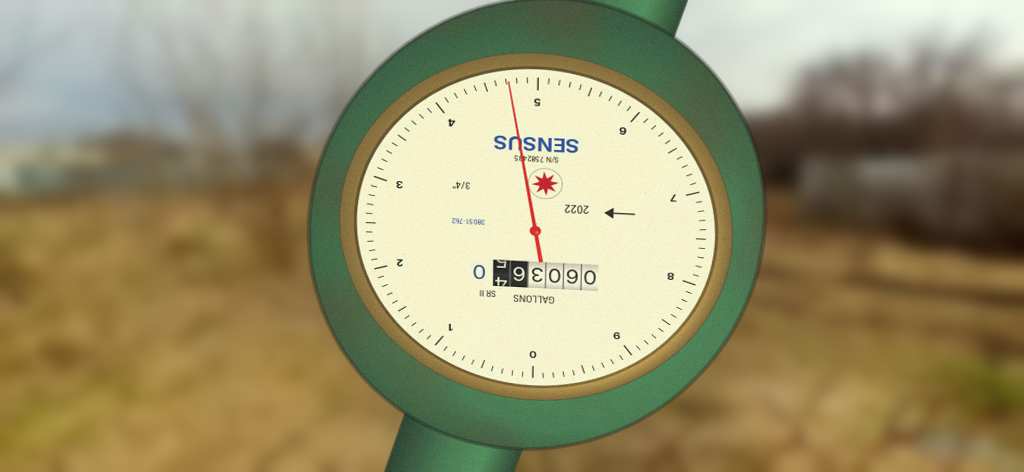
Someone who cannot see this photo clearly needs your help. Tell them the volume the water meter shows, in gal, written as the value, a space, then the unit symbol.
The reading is 603644.7 gal
